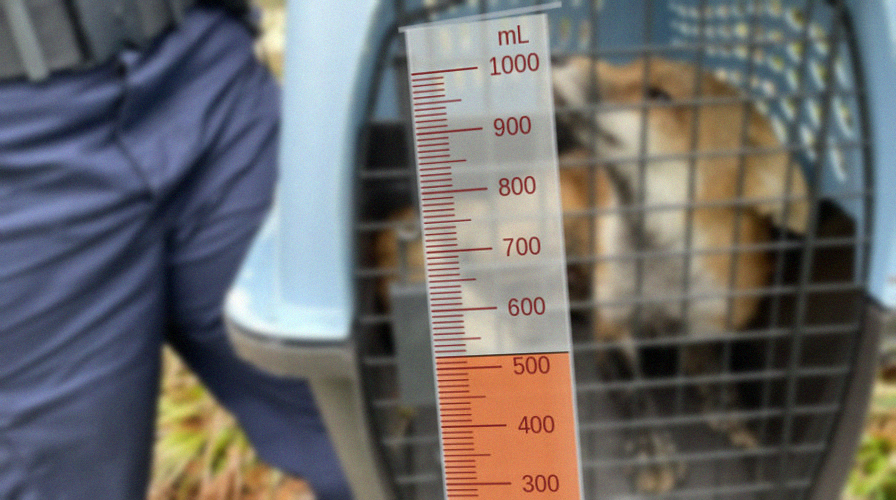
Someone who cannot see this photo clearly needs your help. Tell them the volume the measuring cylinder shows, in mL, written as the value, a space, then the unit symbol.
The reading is 520 mL
